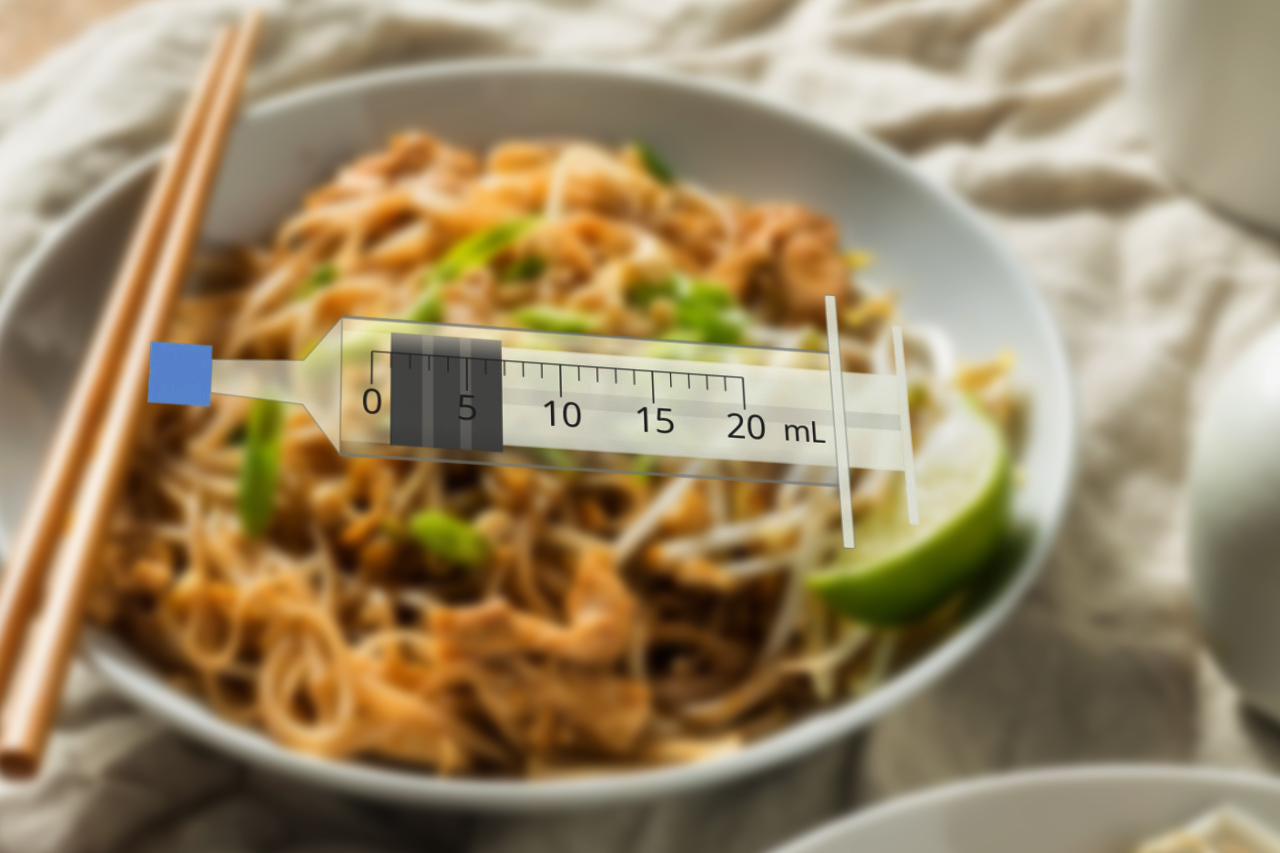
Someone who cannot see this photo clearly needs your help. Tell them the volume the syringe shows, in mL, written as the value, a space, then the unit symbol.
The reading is 1 mL
